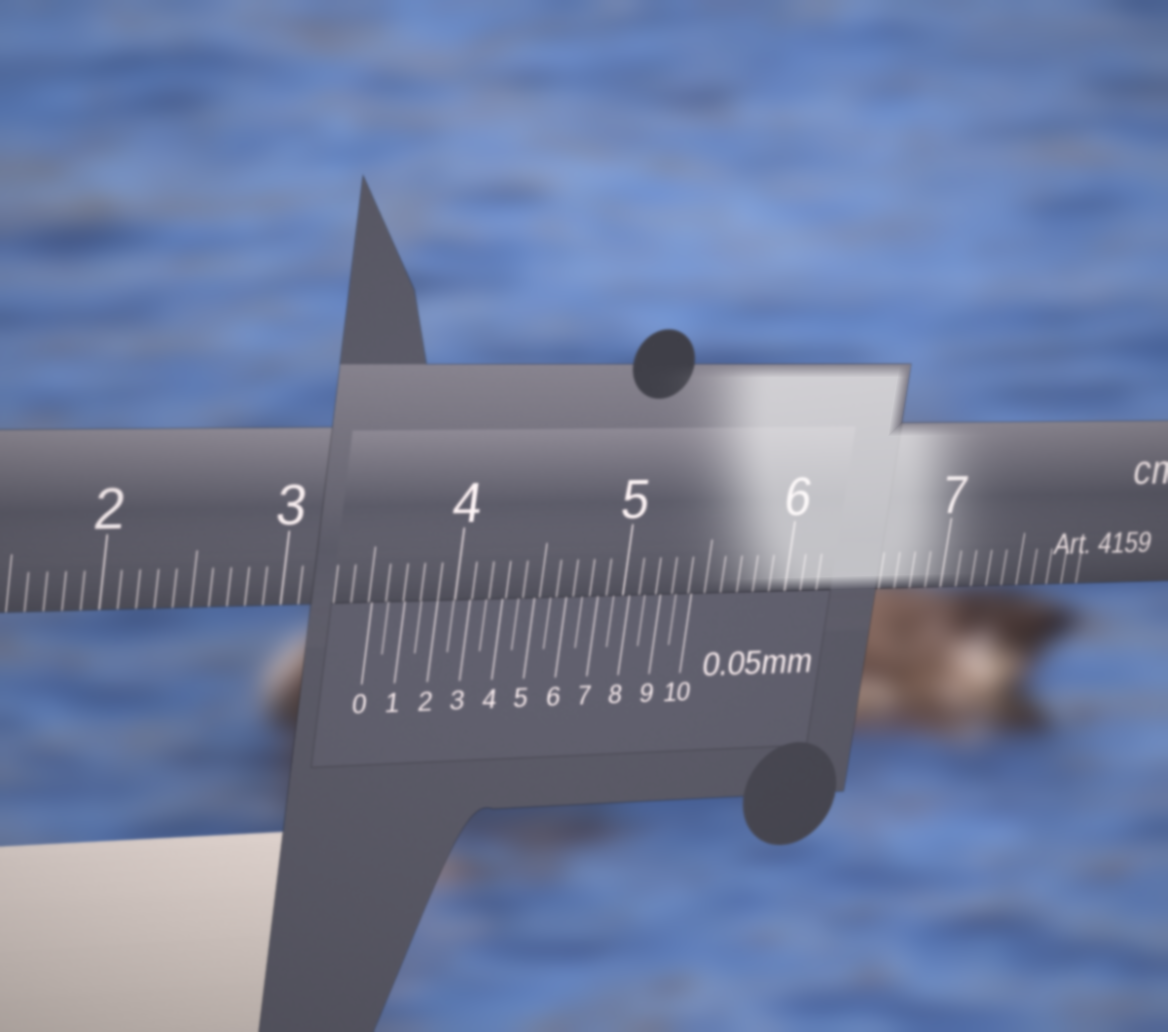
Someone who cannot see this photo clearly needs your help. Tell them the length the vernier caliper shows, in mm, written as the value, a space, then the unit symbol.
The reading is 35.2 mm
